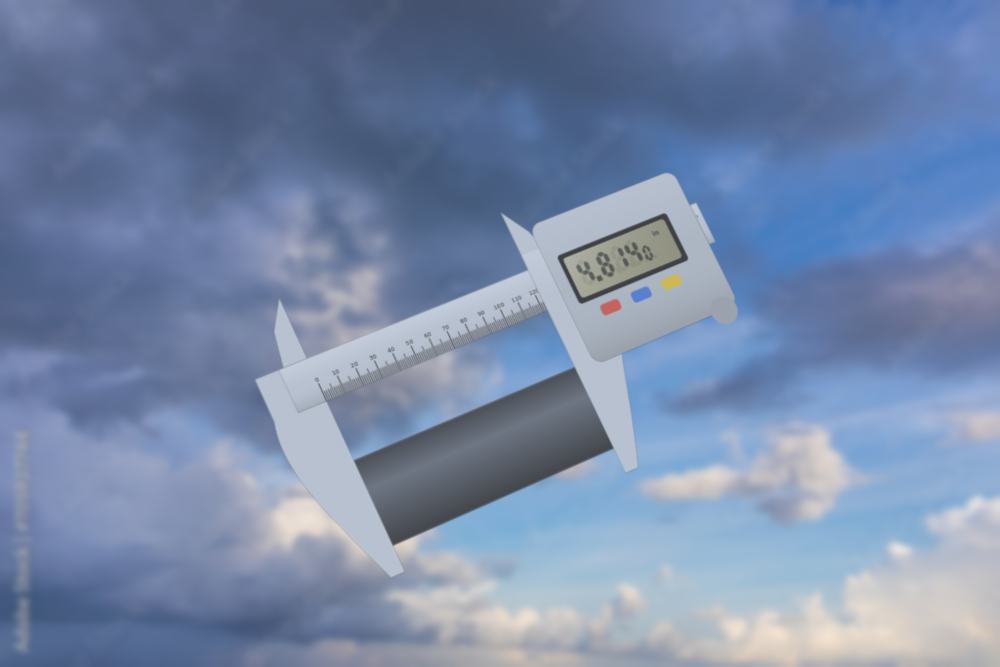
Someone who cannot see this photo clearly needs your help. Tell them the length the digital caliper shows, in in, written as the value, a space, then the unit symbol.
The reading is 4.8140 in
